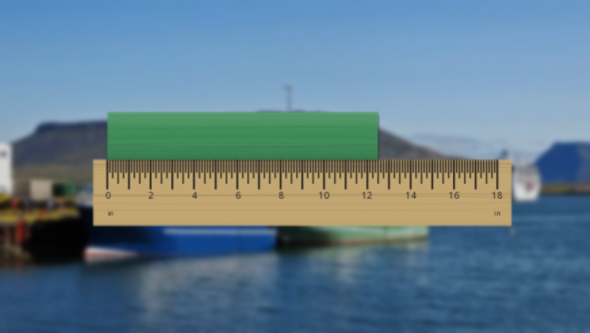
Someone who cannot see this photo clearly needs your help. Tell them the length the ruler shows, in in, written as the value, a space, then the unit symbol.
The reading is 12.5 in
